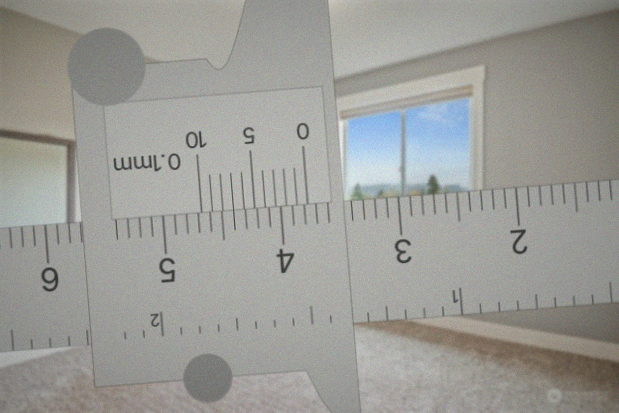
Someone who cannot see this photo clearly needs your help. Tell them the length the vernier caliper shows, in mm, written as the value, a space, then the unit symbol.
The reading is 37.7 mm
